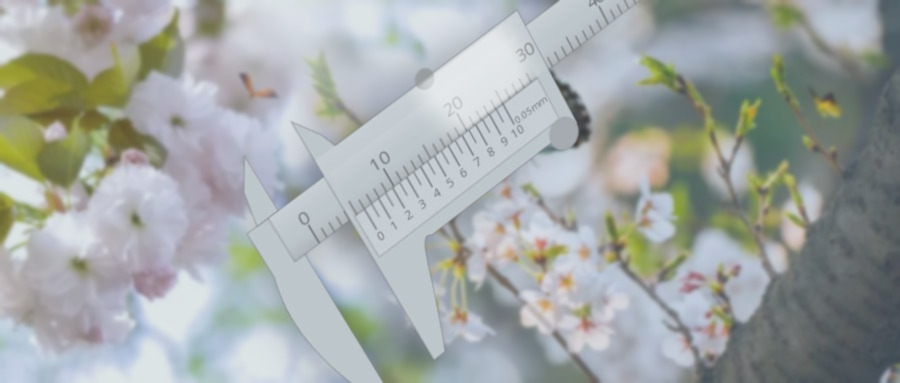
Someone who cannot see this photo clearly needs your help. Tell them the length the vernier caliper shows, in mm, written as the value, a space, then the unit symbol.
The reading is 6.0 mm
